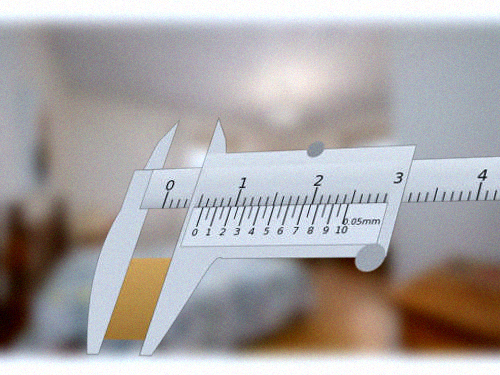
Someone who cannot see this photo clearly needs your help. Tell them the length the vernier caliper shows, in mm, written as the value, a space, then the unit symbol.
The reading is 5.6 mm
